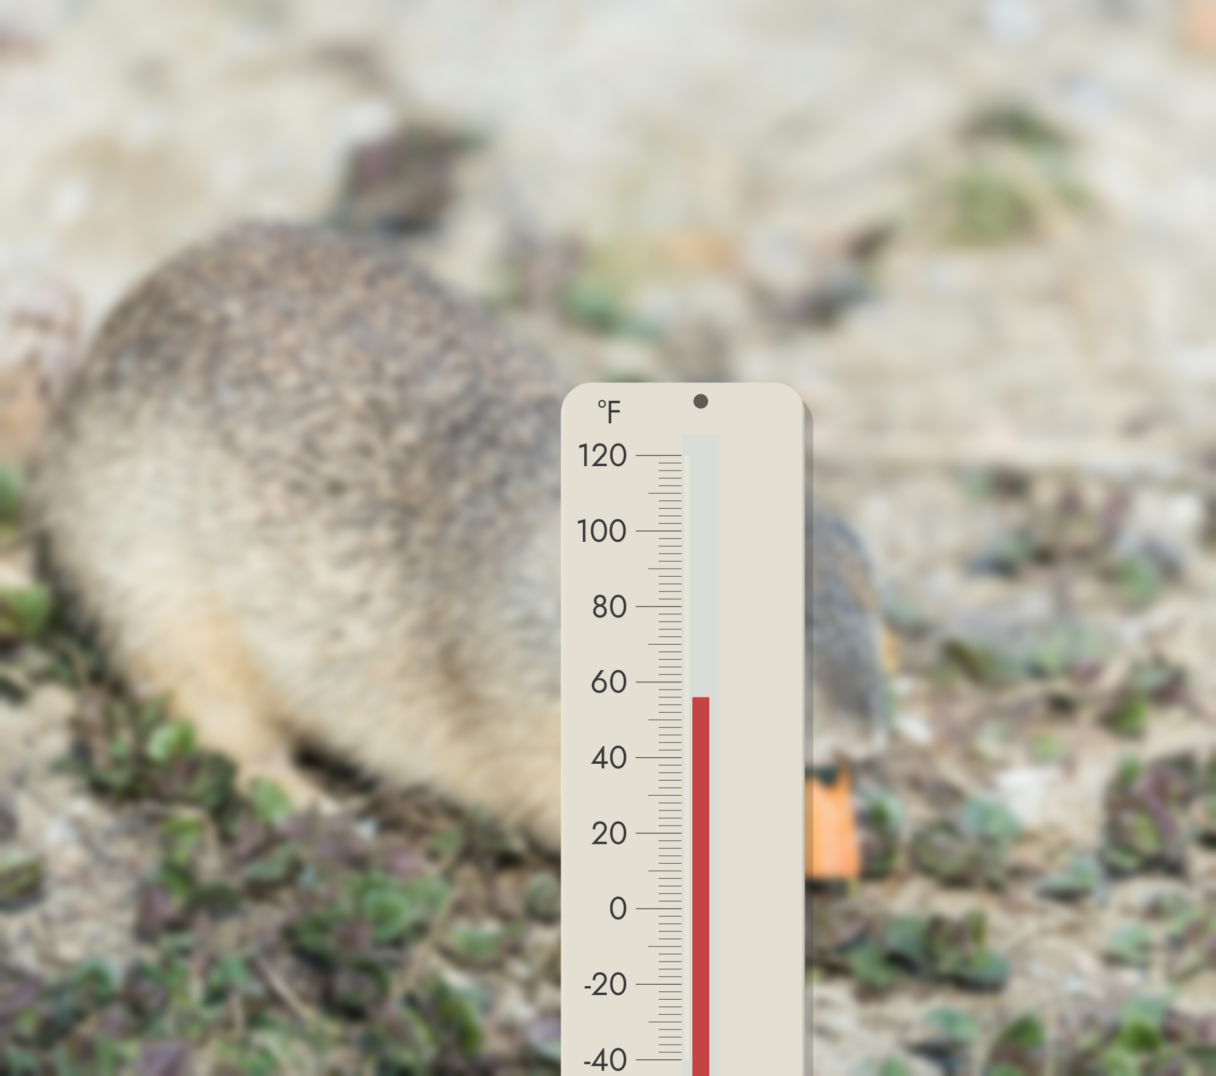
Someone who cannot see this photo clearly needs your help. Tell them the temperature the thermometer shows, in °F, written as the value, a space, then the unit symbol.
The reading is 56 °F
